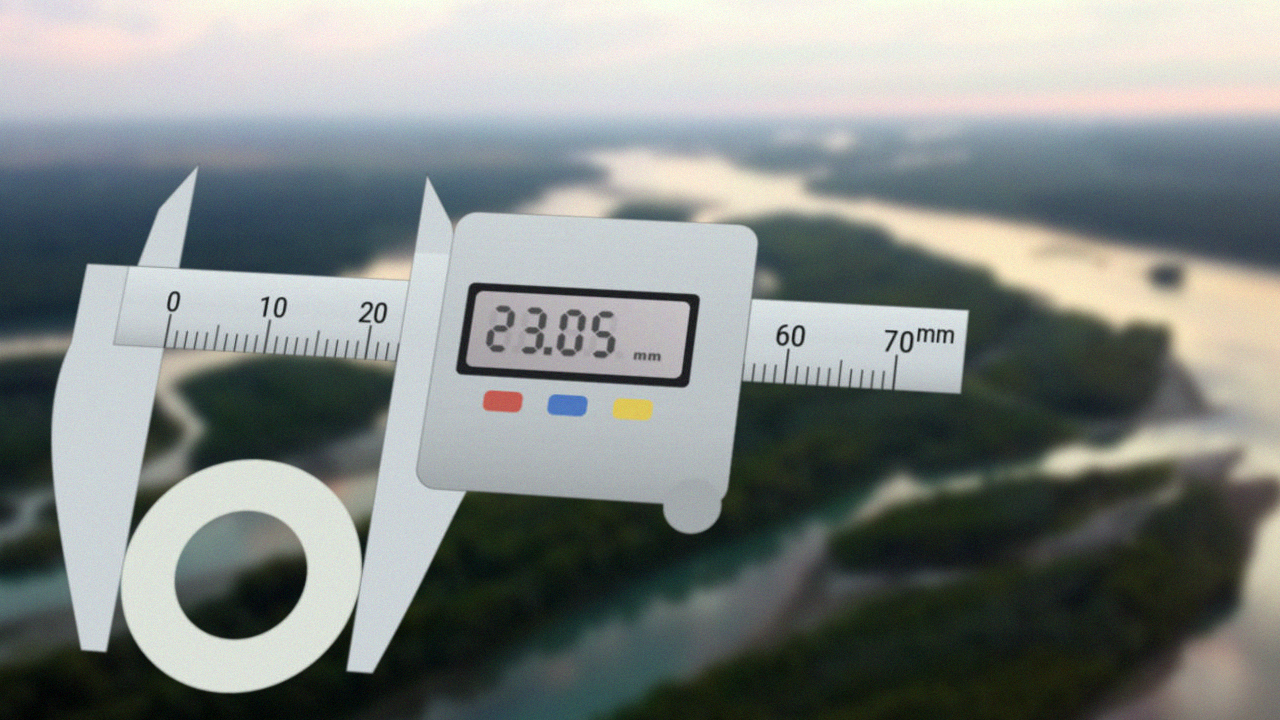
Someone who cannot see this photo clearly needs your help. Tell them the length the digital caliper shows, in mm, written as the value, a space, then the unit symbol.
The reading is 23.05 mm
